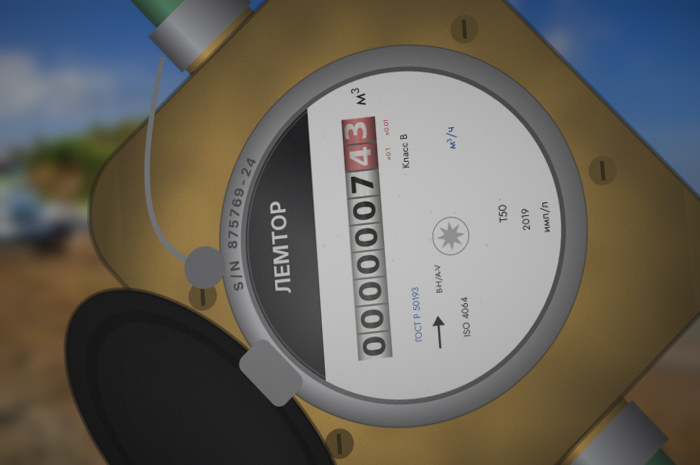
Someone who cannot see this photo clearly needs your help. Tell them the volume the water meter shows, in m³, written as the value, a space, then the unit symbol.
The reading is 7.43 m³
